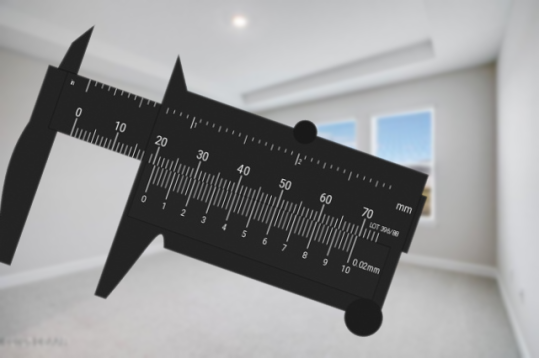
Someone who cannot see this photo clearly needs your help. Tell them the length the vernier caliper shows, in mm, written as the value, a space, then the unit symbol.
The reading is 20.5 mm
